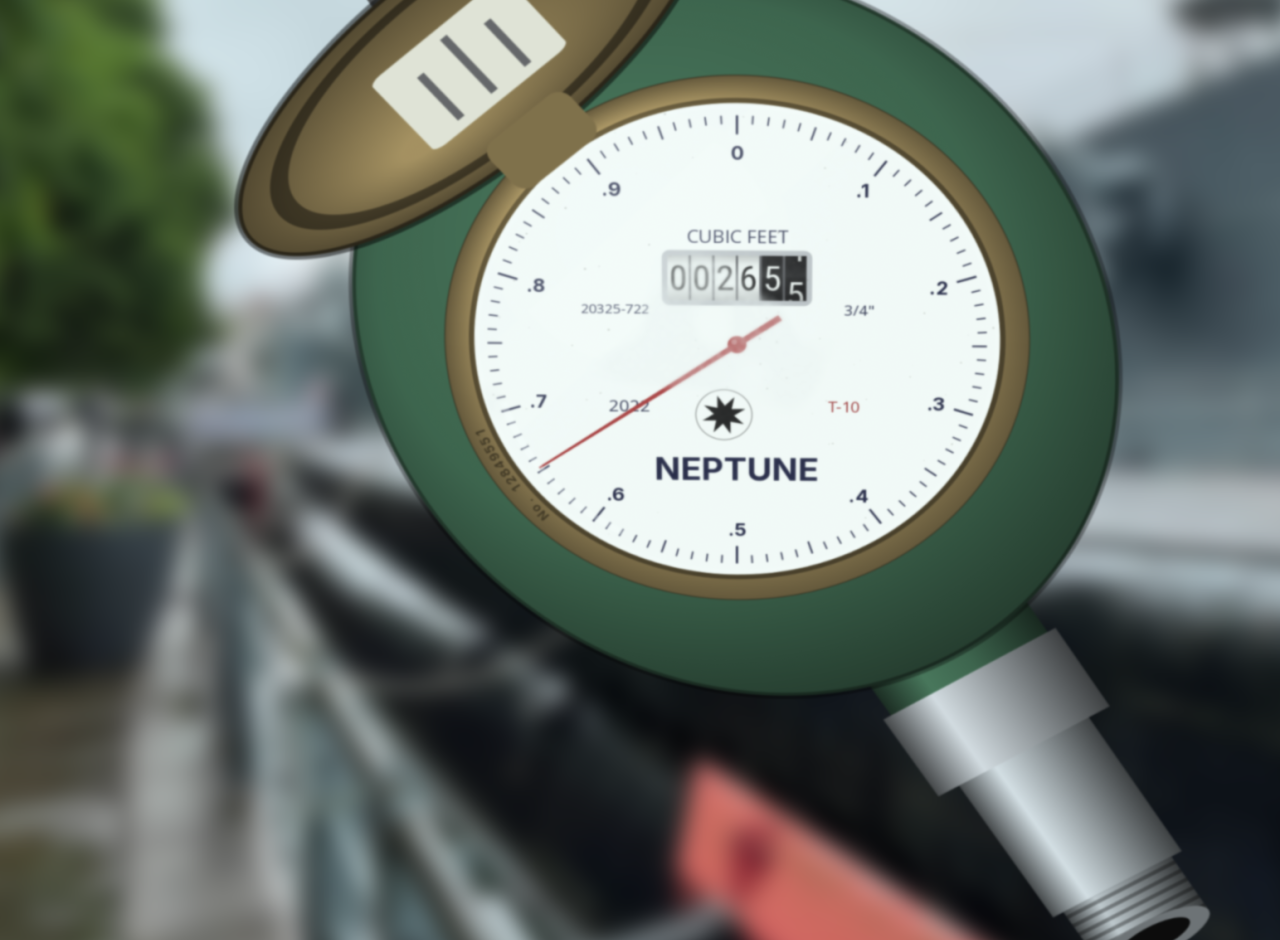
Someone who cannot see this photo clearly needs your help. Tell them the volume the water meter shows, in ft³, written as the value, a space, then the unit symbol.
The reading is 2654.65 ft³
